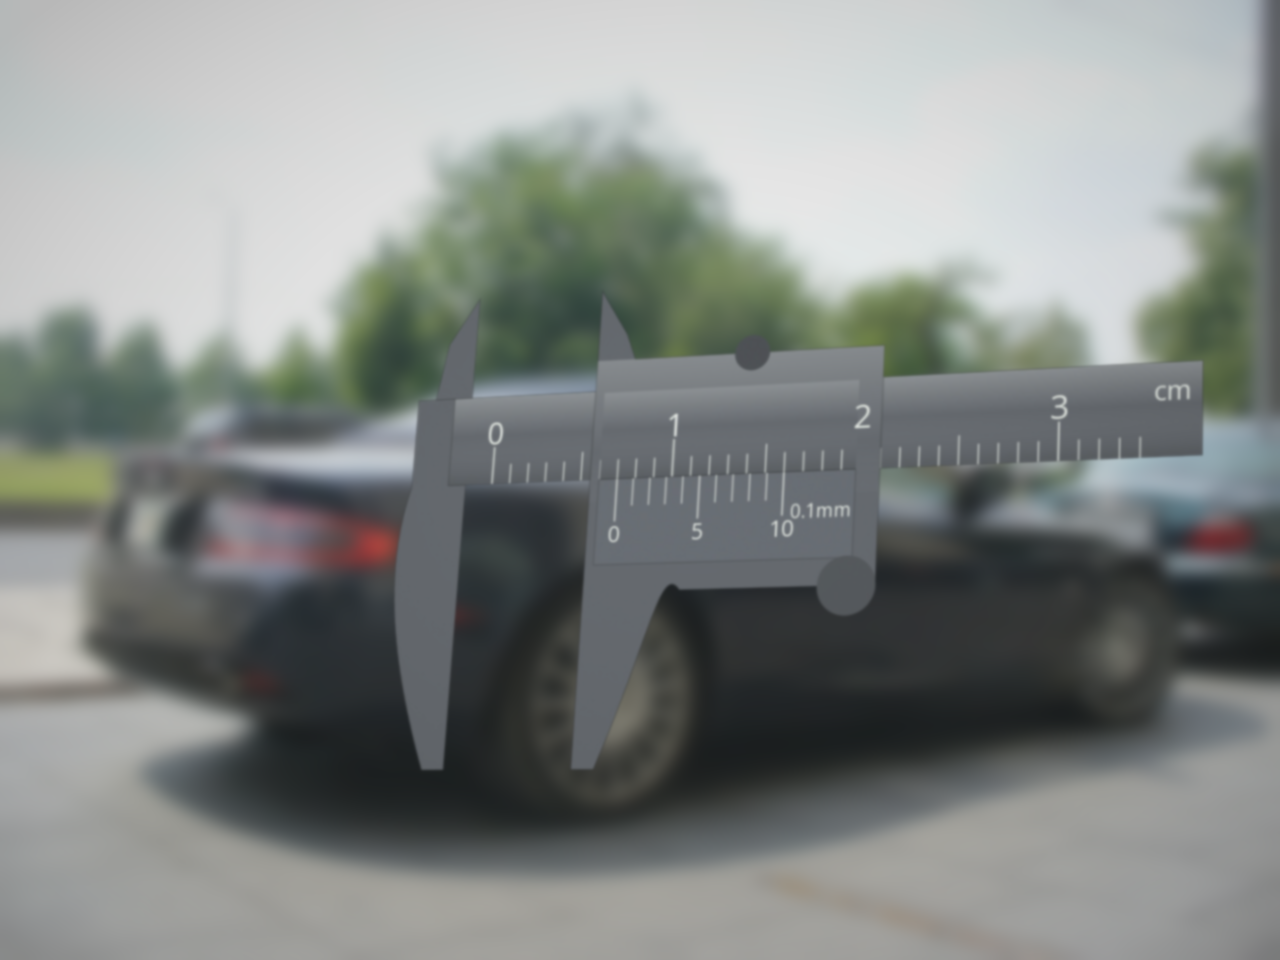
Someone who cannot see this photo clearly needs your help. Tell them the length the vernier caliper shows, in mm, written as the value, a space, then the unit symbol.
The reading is 7.0 mm
